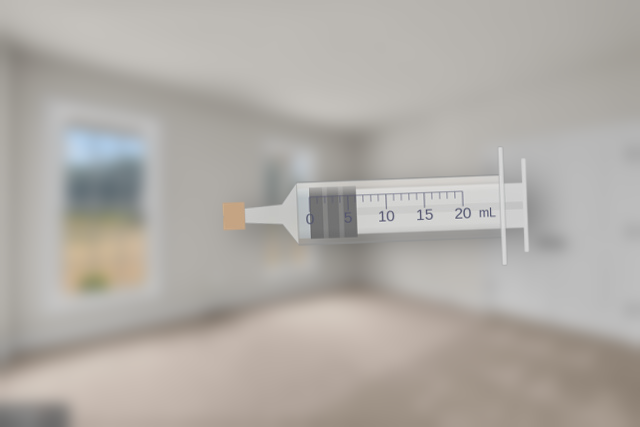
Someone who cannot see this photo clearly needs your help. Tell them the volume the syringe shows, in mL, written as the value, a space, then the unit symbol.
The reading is 0 mL
